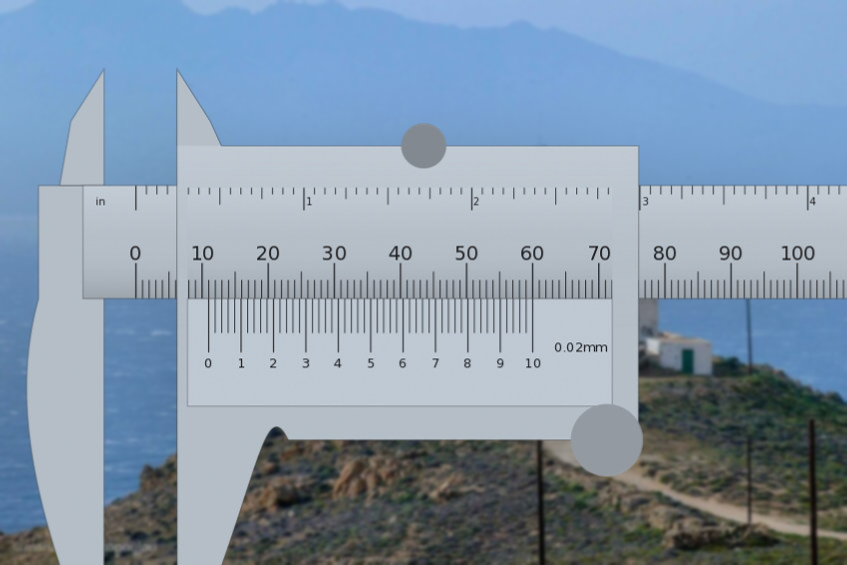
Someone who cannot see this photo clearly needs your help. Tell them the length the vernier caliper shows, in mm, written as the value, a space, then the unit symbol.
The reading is 11.0 mm
